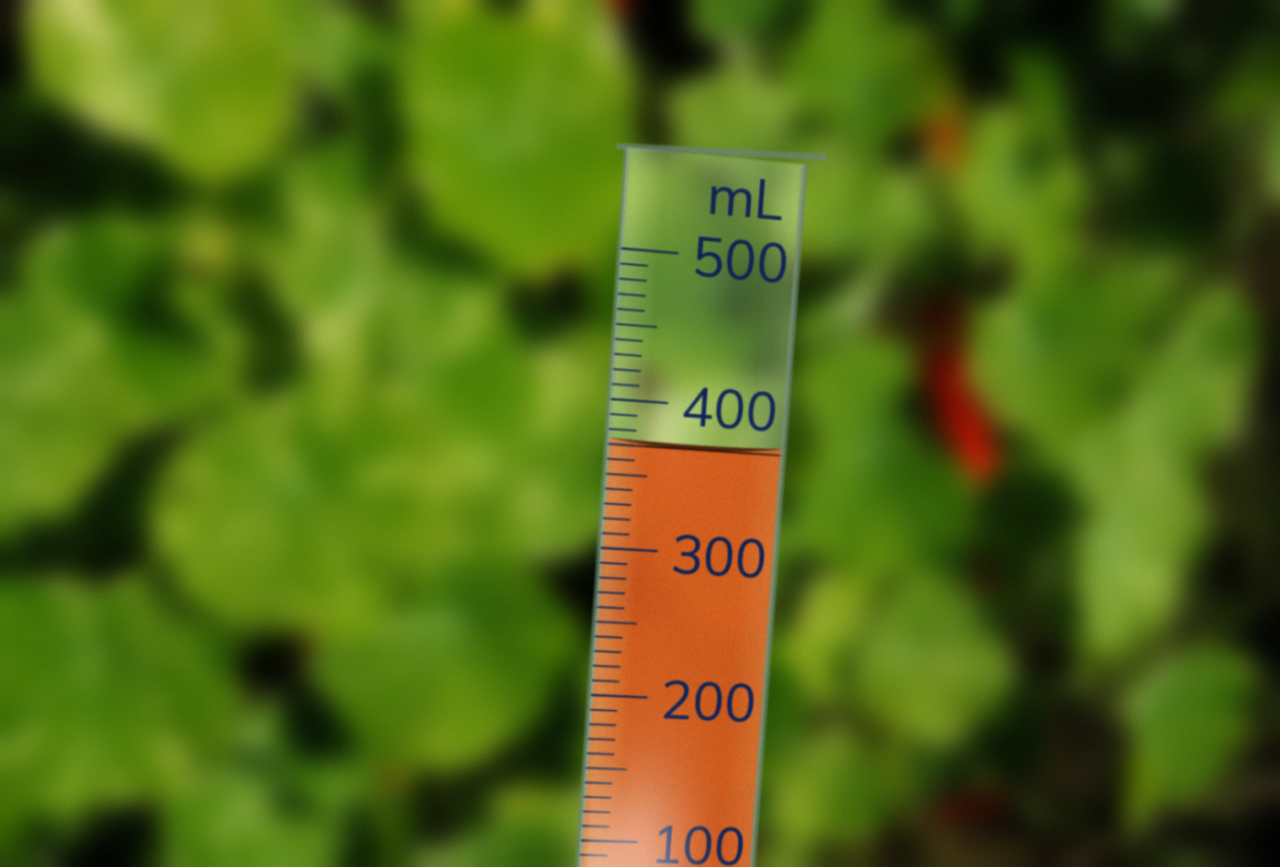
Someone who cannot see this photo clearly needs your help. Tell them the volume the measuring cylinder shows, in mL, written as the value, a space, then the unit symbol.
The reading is 370 mL
